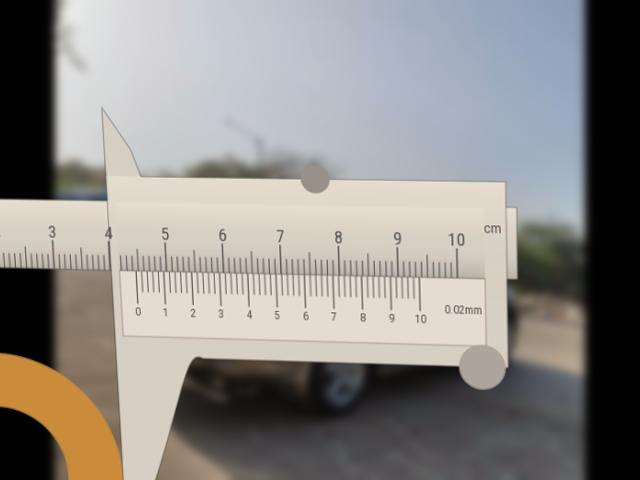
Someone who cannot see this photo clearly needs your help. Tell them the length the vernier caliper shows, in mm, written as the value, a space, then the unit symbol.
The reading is 44.6 mm
